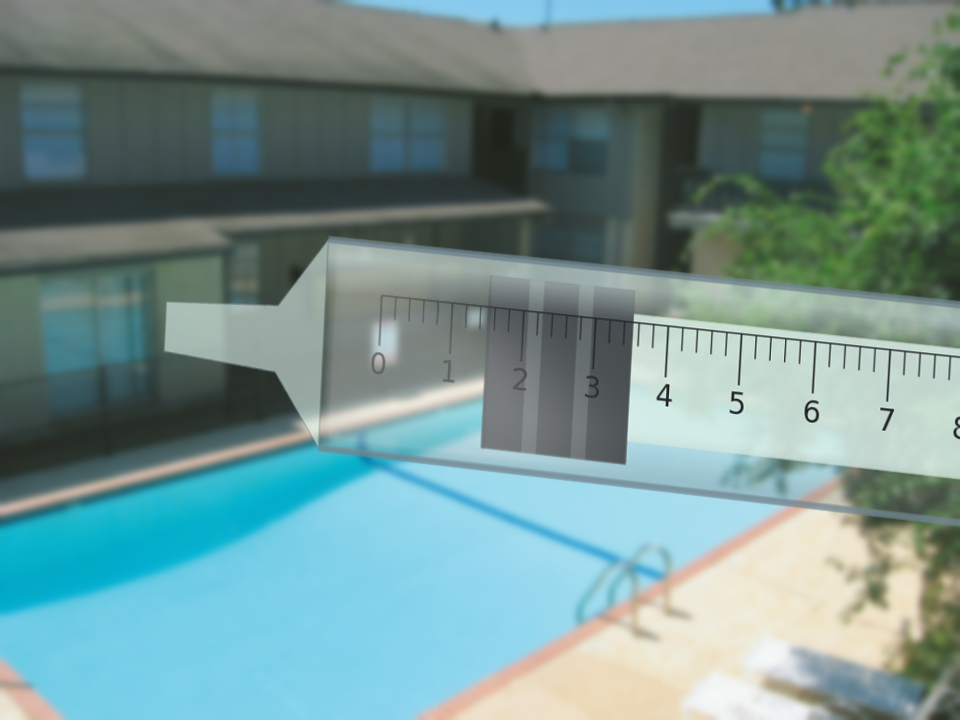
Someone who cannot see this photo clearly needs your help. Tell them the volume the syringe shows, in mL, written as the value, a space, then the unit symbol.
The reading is 1.5 mL
